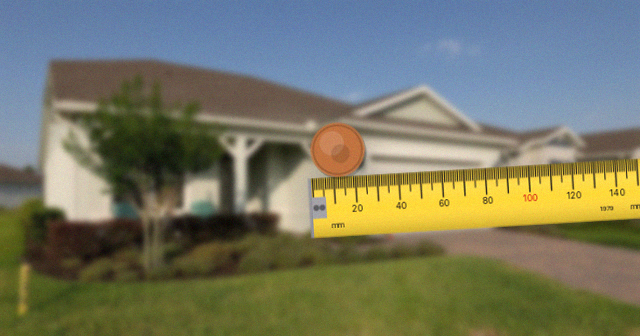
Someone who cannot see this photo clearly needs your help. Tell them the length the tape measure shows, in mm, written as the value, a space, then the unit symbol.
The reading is 25 mm
